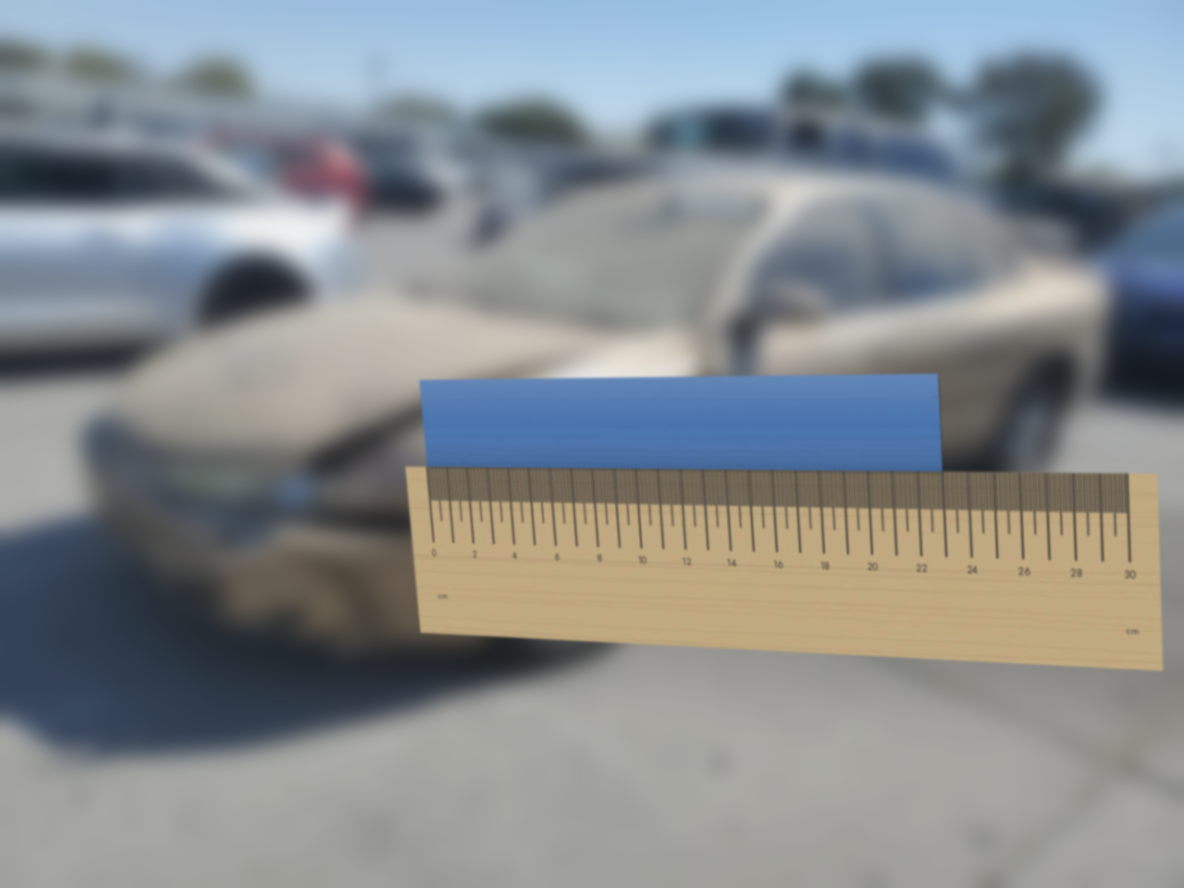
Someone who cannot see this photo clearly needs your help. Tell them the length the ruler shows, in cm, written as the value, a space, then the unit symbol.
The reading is 23 cm
